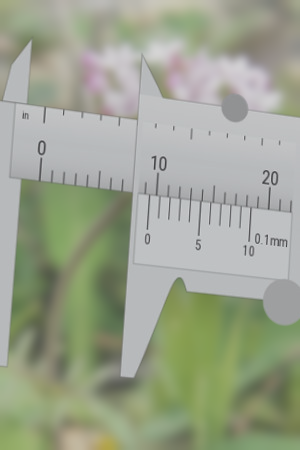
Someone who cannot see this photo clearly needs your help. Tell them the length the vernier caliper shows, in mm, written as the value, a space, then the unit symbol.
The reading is 9.4 mm
